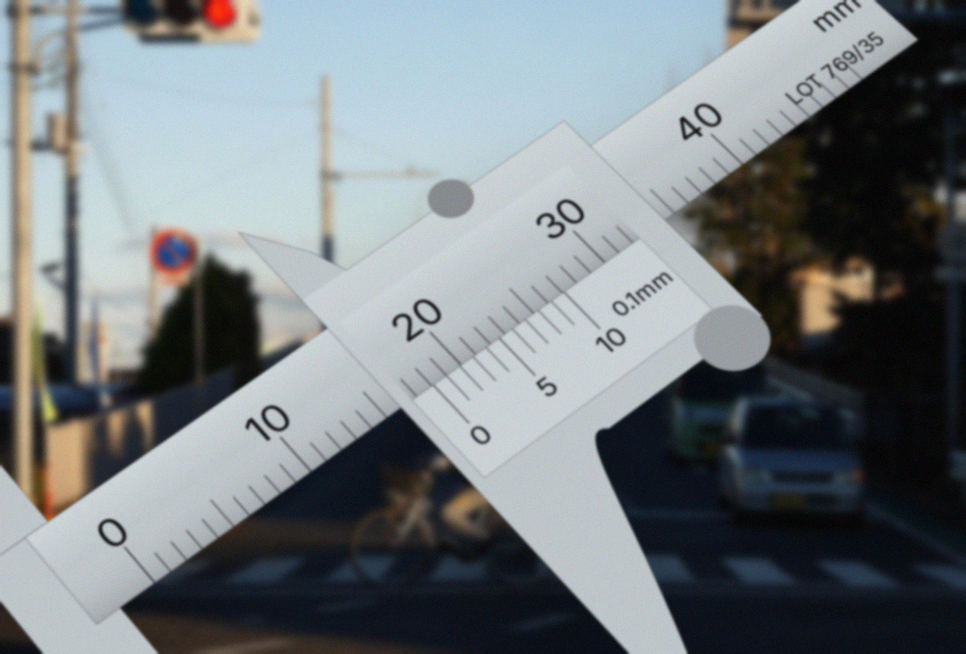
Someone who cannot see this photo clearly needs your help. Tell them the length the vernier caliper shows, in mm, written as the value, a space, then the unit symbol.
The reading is 18.1 mm
